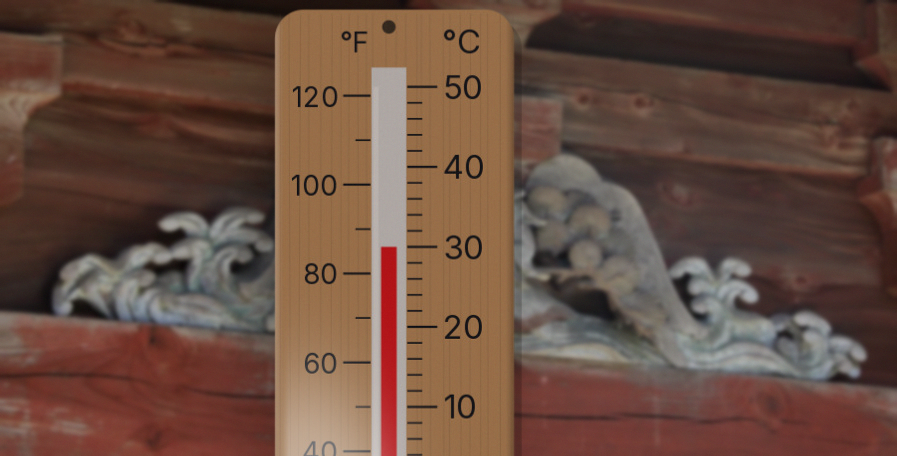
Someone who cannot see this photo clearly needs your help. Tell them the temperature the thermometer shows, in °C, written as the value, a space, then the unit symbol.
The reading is 30 °C
